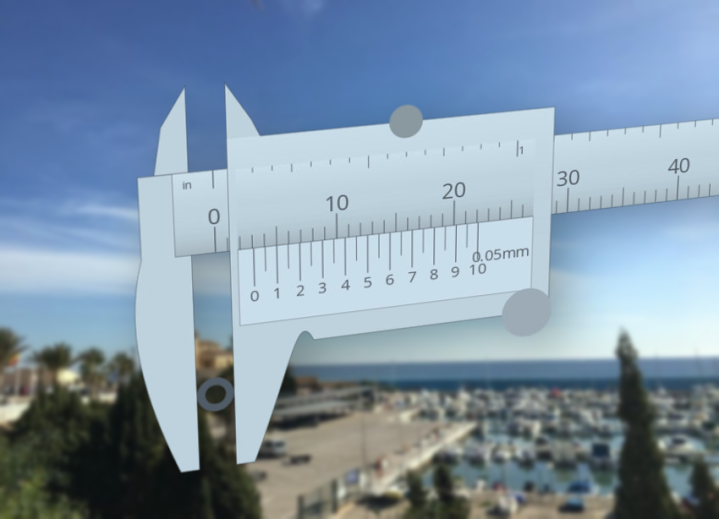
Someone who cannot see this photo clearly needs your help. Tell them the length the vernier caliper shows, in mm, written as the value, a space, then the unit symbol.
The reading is 3.1 mm
